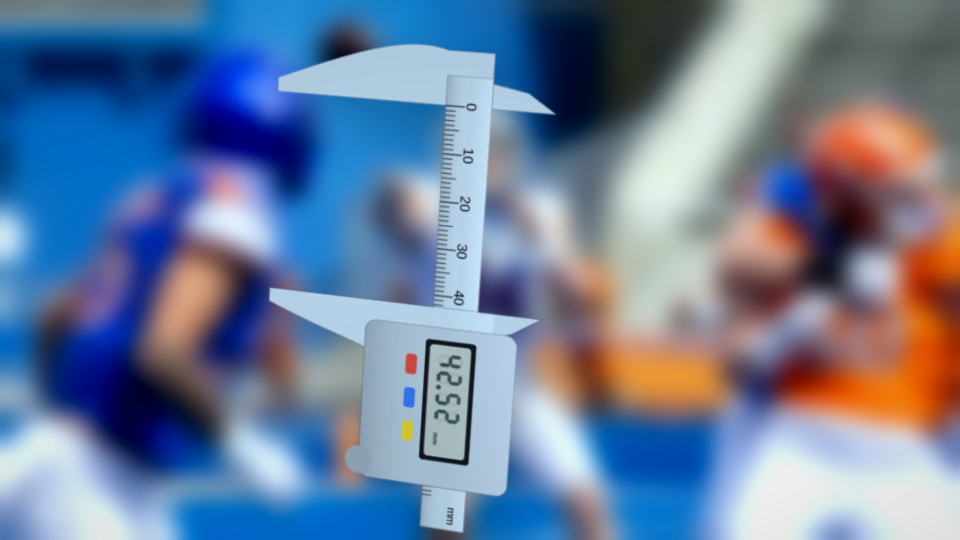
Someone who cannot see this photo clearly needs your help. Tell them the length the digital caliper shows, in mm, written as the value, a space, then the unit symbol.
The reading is 42.52 mm
